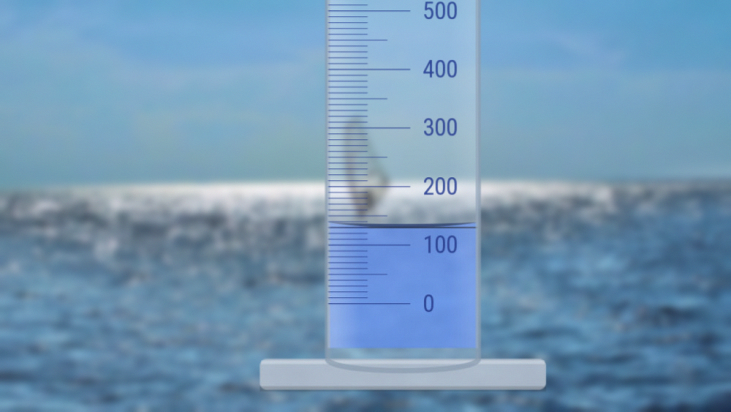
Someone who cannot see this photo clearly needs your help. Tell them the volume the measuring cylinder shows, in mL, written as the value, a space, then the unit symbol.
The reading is 130 mL
